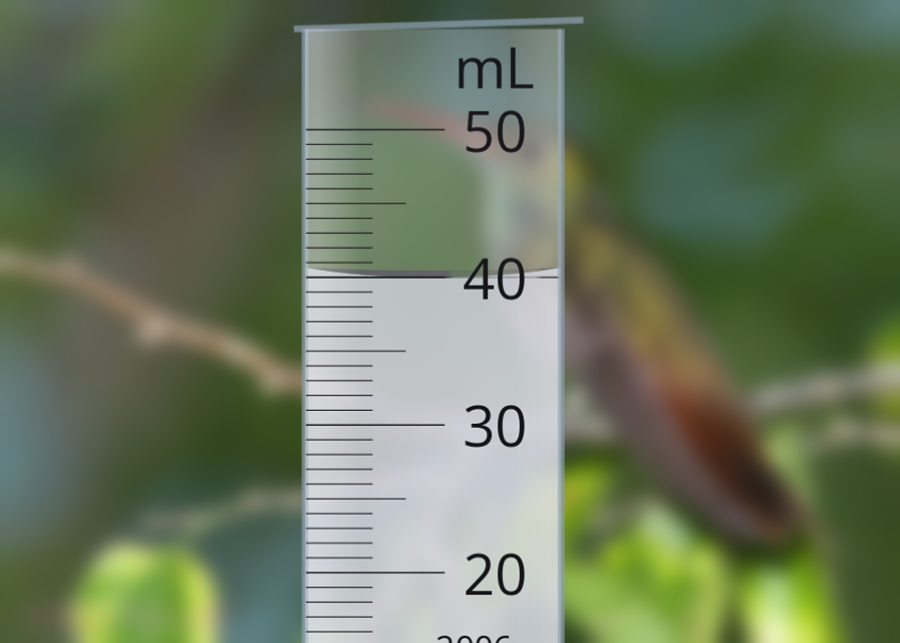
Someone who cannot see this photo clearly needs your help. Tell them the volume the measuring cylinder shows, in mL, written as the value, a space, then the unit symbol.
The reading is 40 mL
